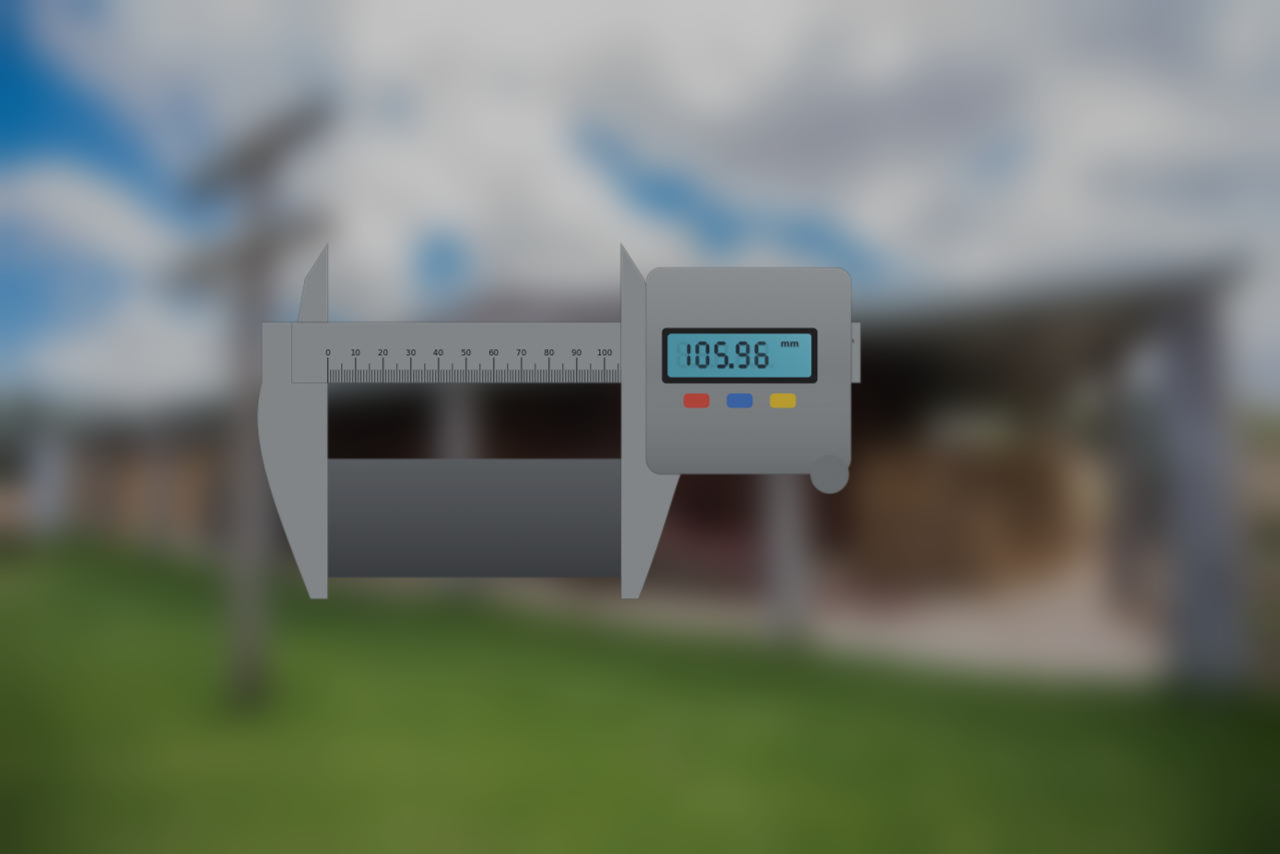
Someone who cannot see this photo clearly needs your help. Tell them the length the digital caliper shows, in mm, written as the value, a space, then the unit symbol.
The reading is 105.96 mm
